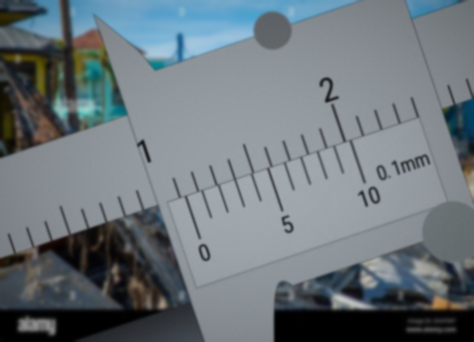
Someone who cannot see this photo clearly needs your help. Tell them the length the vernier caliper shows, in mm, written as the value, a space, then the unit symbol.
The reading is 11.3 mm
